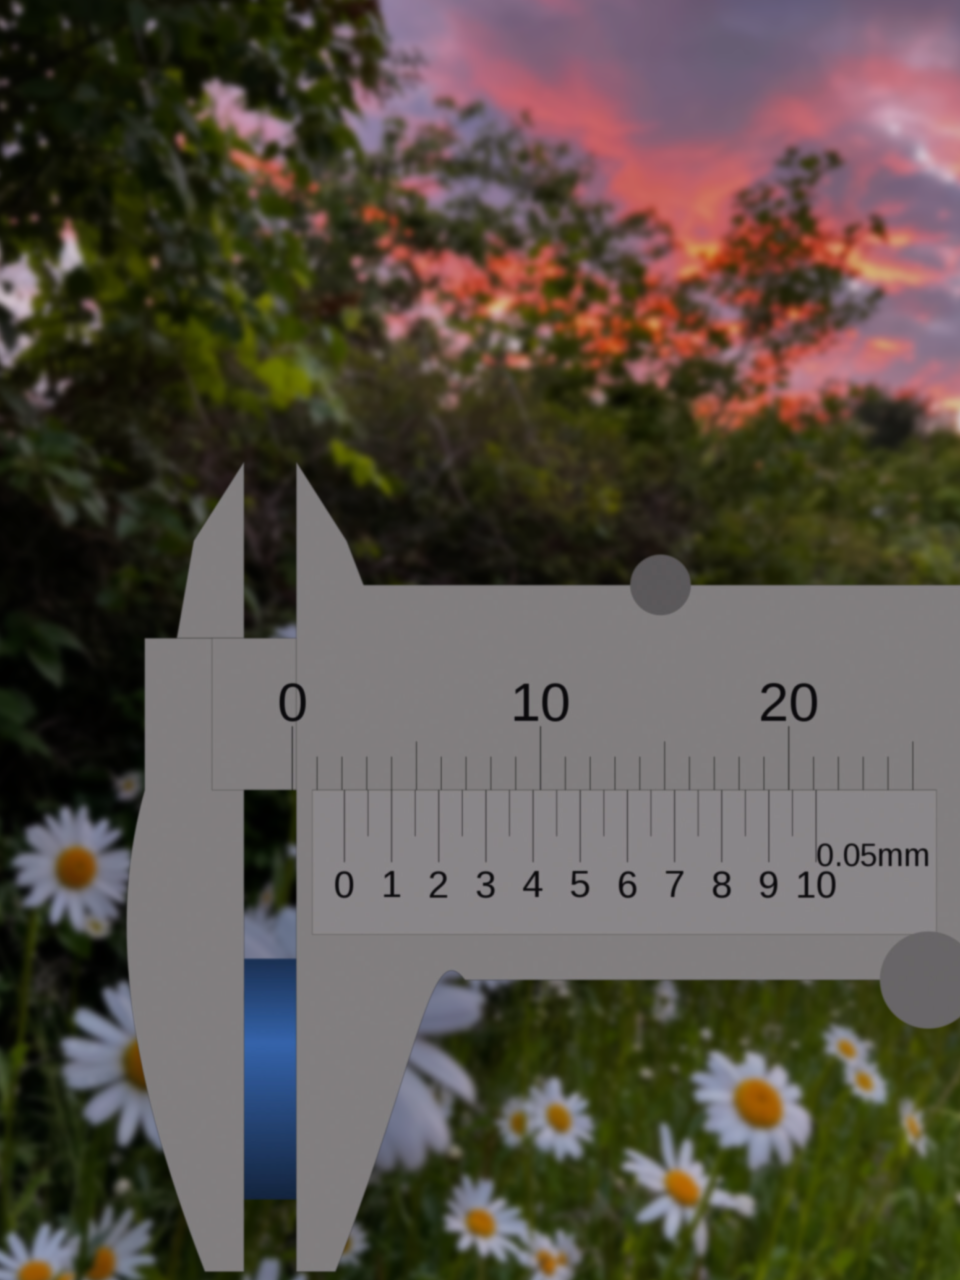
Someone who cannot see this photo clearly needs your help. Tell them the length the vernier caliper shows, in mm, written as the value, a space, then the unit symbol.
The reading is 2.1 mm
